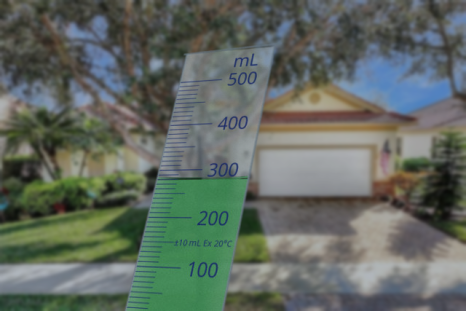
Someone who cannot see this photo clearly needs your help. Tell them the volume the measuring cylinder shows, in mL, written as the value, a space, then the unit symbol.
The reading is 280 mL
